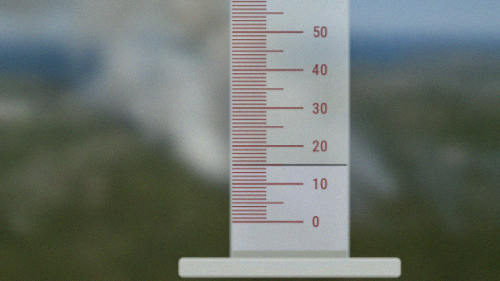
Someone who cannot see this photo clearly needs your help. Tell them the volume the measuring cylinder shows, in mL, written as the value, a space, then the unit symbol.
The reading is 15 mL
